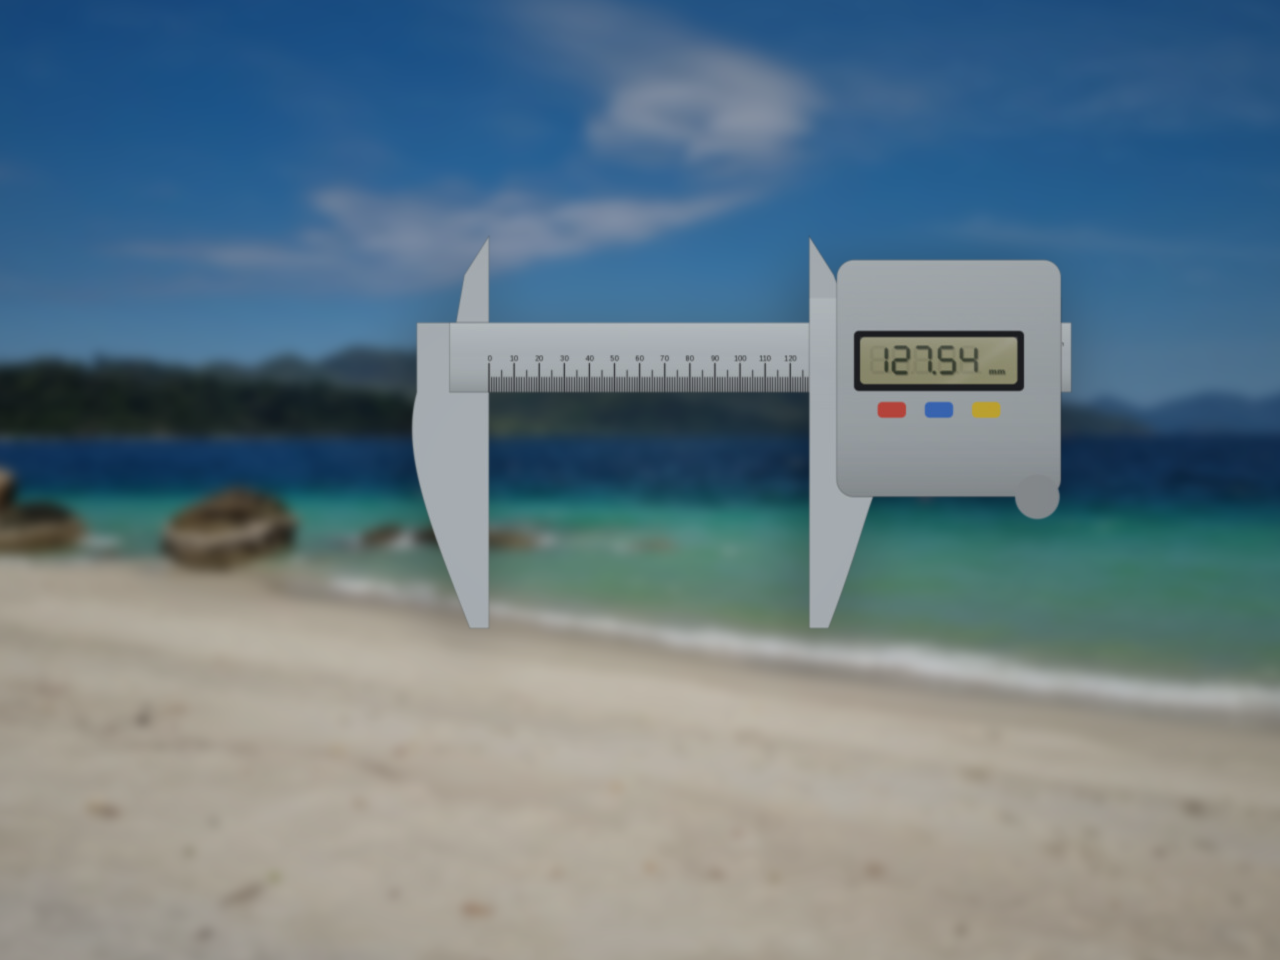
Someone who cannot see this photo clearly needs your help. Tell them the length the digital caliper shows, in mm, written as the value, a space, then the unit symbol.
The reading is 127.54 mm
